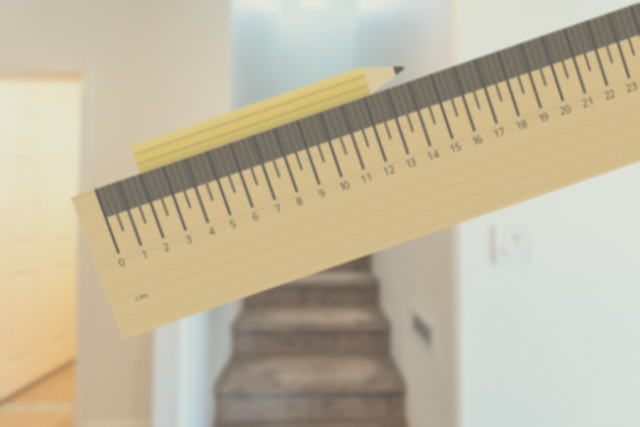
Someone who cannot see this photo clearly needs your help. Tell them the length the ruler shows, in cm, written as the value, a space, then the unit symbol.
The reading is 12 cm
